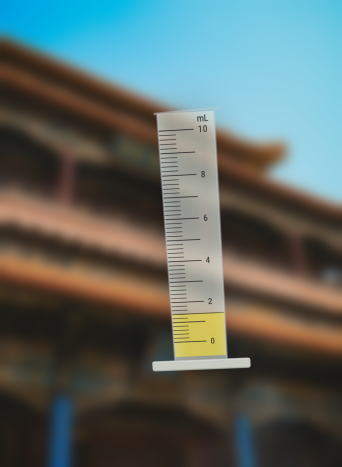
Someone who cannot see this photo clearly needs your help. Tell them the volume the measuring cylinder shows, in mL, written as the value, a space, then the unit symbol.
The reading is 1.4 mL
